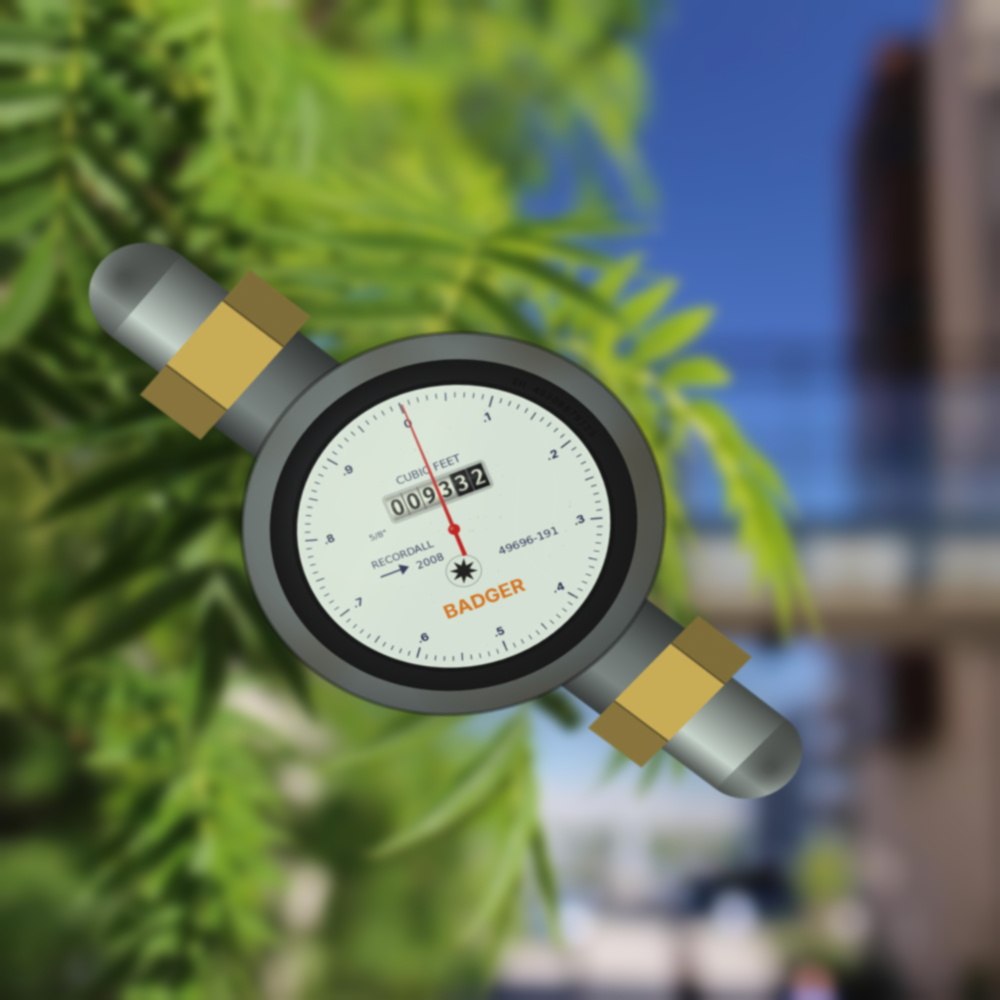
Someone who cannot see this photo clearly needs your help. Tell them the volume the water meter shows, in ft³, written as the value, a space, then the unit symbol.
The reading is 9332.00 ft³
